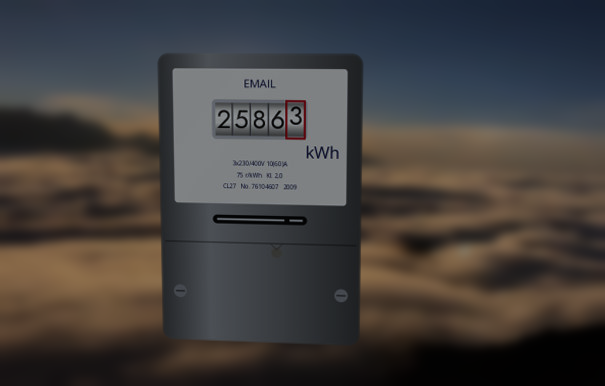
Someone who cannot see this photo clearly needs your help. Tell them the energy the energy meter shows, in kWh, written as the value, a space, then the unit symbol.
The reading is 2586.3 kWh
